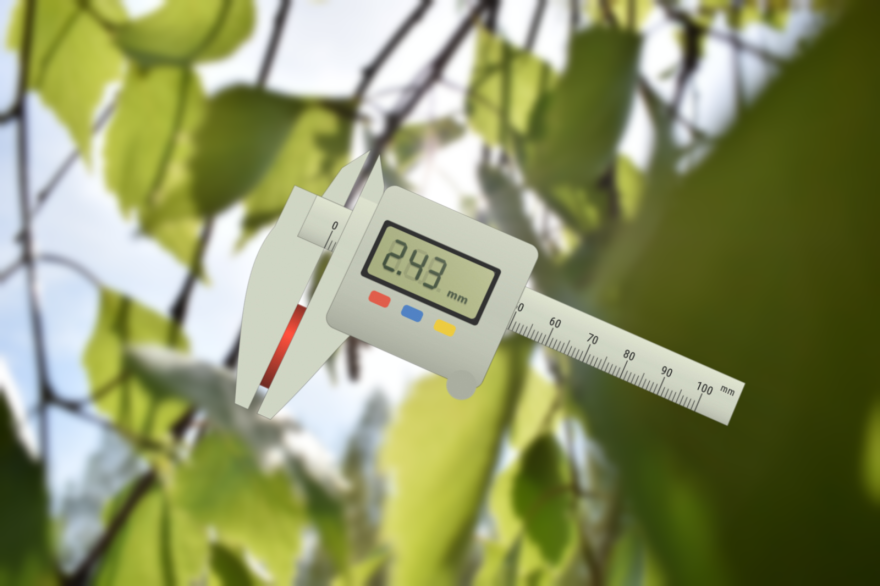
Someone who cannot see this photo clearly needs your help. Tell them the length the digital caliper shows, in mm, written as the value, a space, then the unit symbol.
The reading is 2.43 mm
